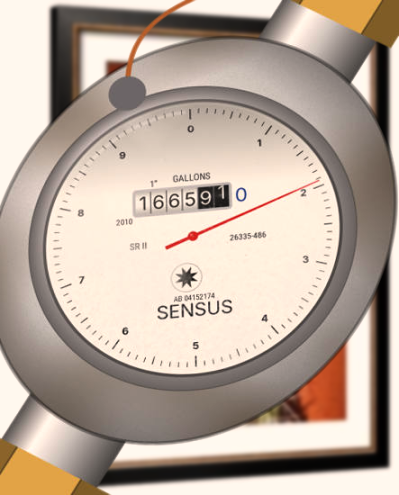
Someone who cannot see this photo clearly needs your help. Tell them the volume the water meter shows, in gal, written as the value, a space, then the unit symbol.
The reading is 1665911.9 gal
